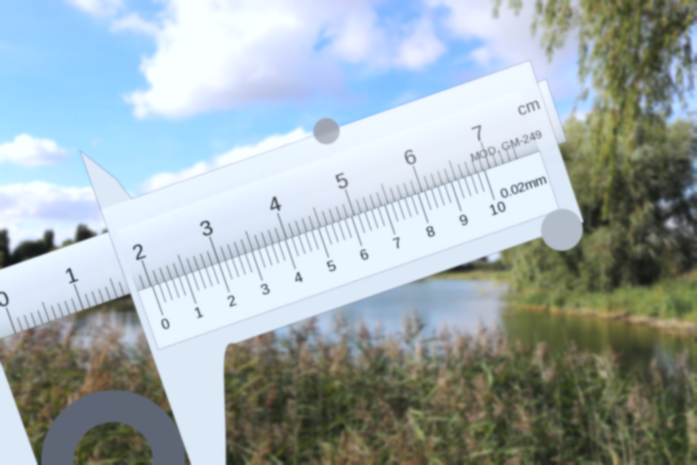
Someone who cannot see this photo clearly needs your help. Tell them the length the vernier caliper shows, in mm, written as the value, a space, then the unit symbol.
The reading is 20.2 mm
